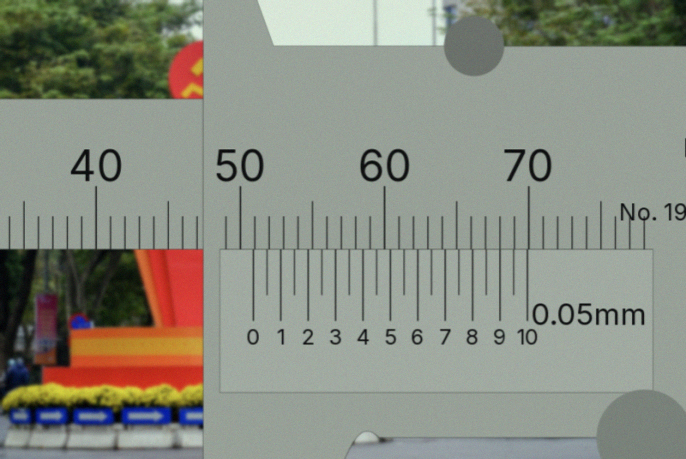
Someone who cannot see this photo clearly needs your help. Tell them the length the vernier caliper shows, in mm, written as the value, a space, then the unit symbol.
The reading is 50.9 mm
